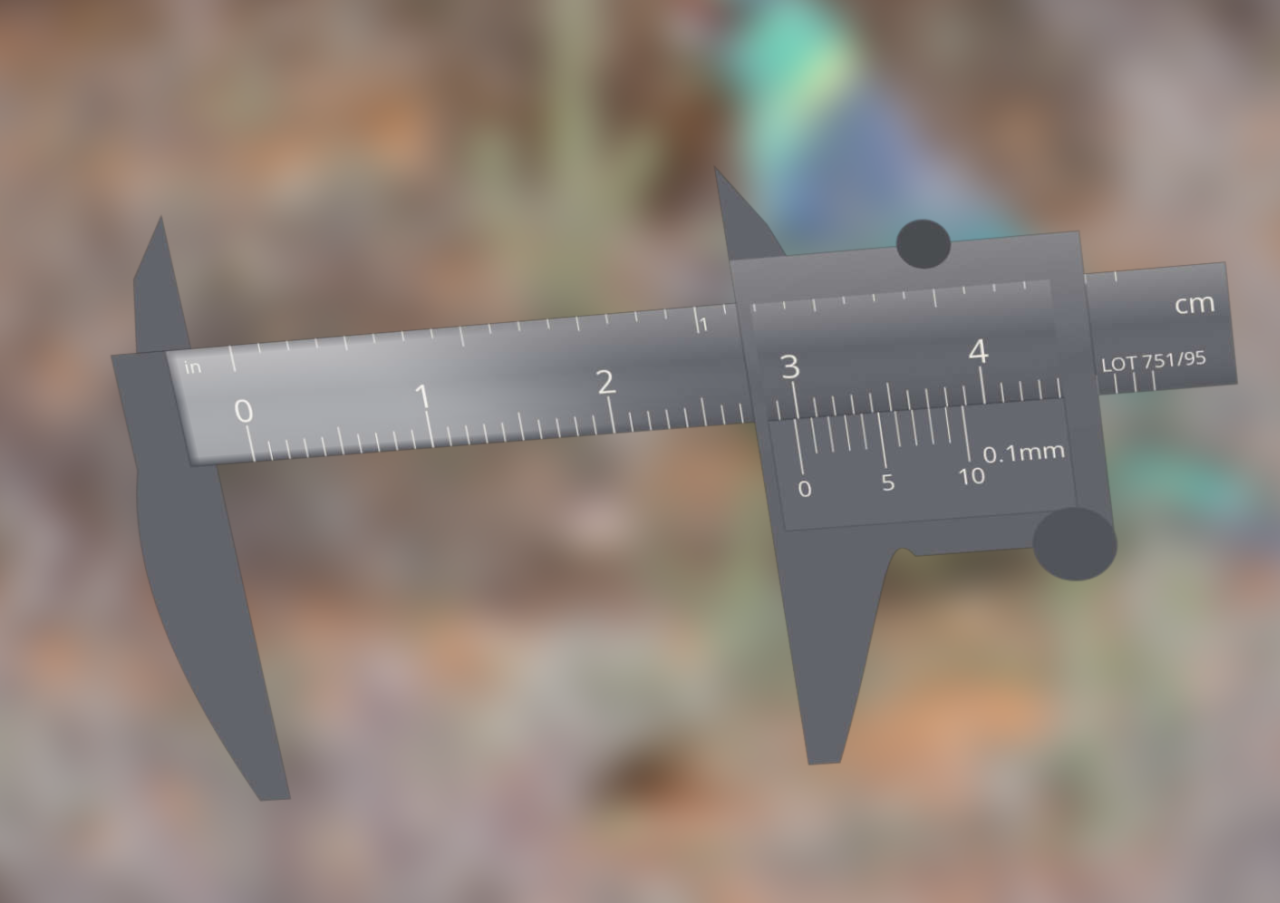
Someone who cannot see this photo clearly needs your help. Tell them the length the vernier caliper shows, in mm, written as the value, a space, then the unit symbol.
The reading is 29.8 mm
